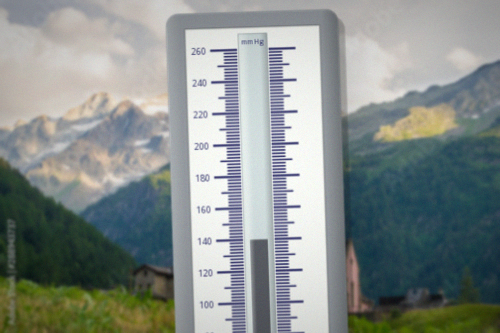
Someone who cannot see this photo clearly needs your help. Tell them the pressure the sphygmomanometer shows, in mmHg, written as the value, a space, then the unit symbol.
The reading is 140 mmHg
